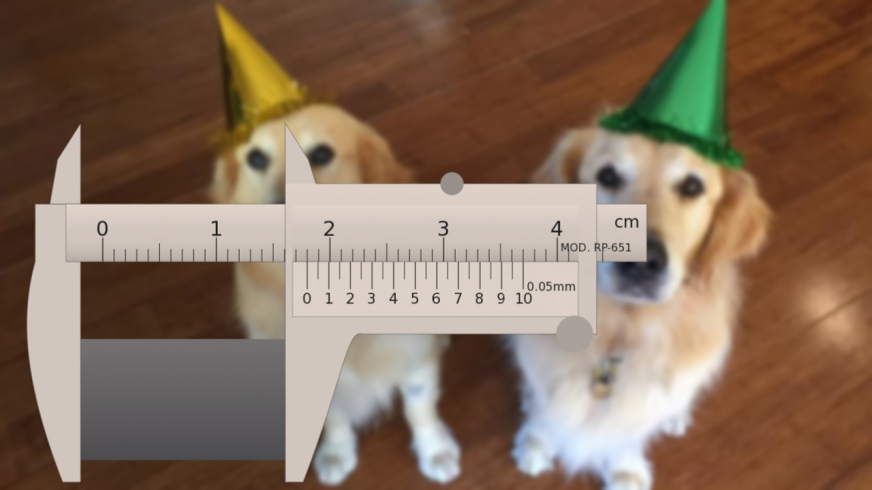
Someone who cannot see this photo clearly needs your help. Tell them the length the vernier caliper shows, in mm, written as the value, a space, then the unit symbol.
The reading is 18.0 mm
